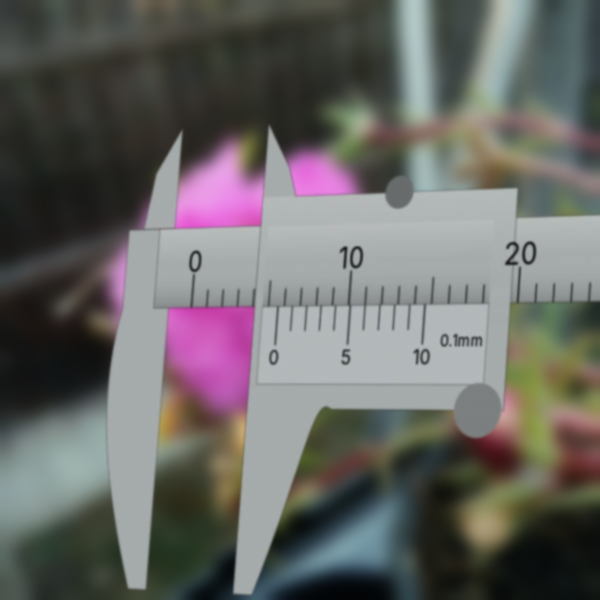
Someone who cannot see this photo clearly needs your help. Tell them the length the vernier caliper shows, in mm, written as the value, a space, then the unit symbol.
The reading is 5.6 mm
